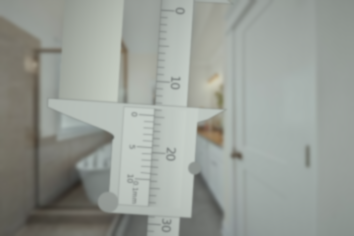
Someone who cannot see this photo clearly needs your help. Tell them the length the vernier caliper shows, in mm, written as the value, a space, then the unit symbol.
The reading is 14.8 mm
